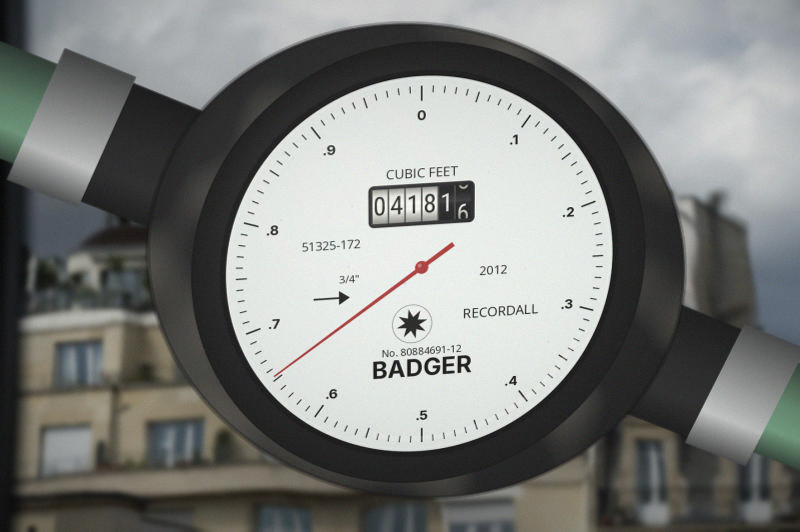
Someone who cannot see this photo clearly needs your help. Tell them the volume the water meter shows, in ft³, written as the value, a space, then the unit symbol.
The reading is 41815.65 ft³
